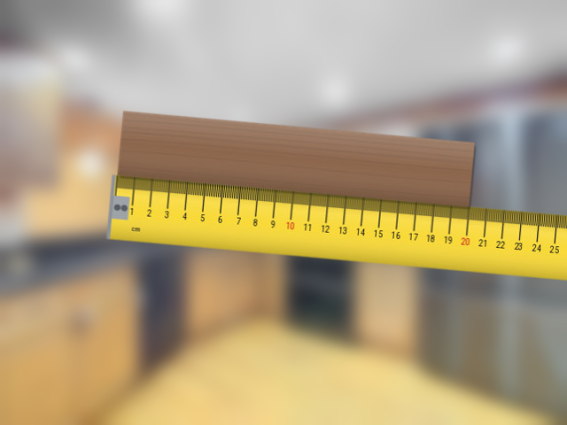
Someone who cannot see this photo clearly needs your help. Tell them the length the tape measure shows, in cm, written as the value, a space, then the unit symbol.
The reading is 20 cm
